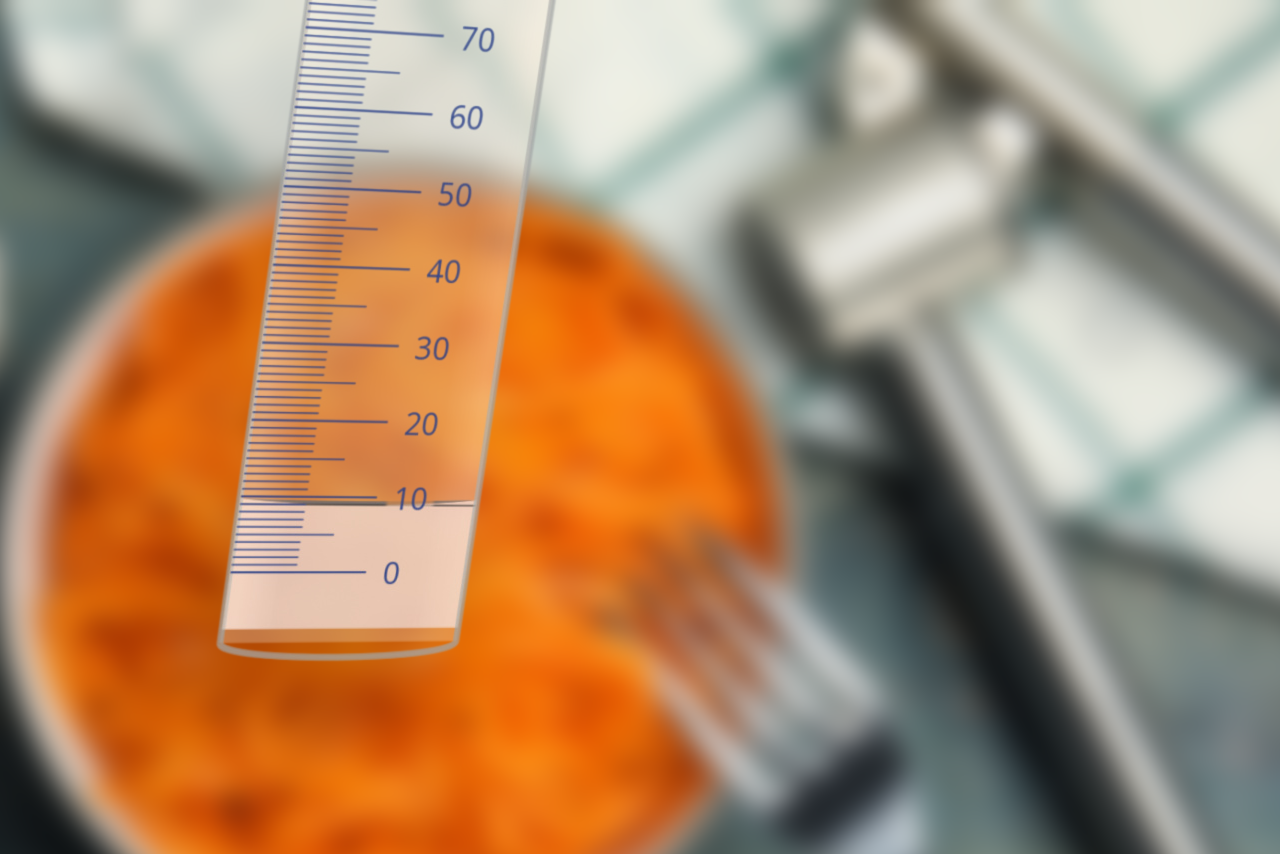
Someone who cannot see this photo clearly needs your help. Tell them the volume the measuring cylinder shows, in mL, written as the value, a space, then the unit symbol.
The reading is 9 mL
